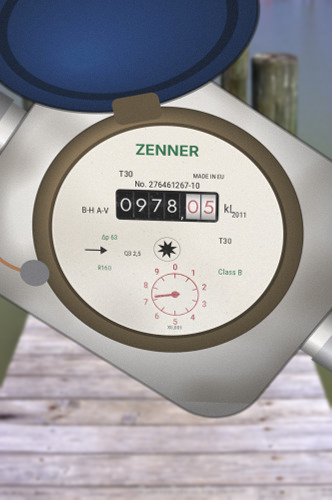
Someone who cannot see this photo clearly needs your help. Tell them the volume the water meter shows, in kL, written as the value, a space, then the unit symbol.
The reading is 978.057 kL
